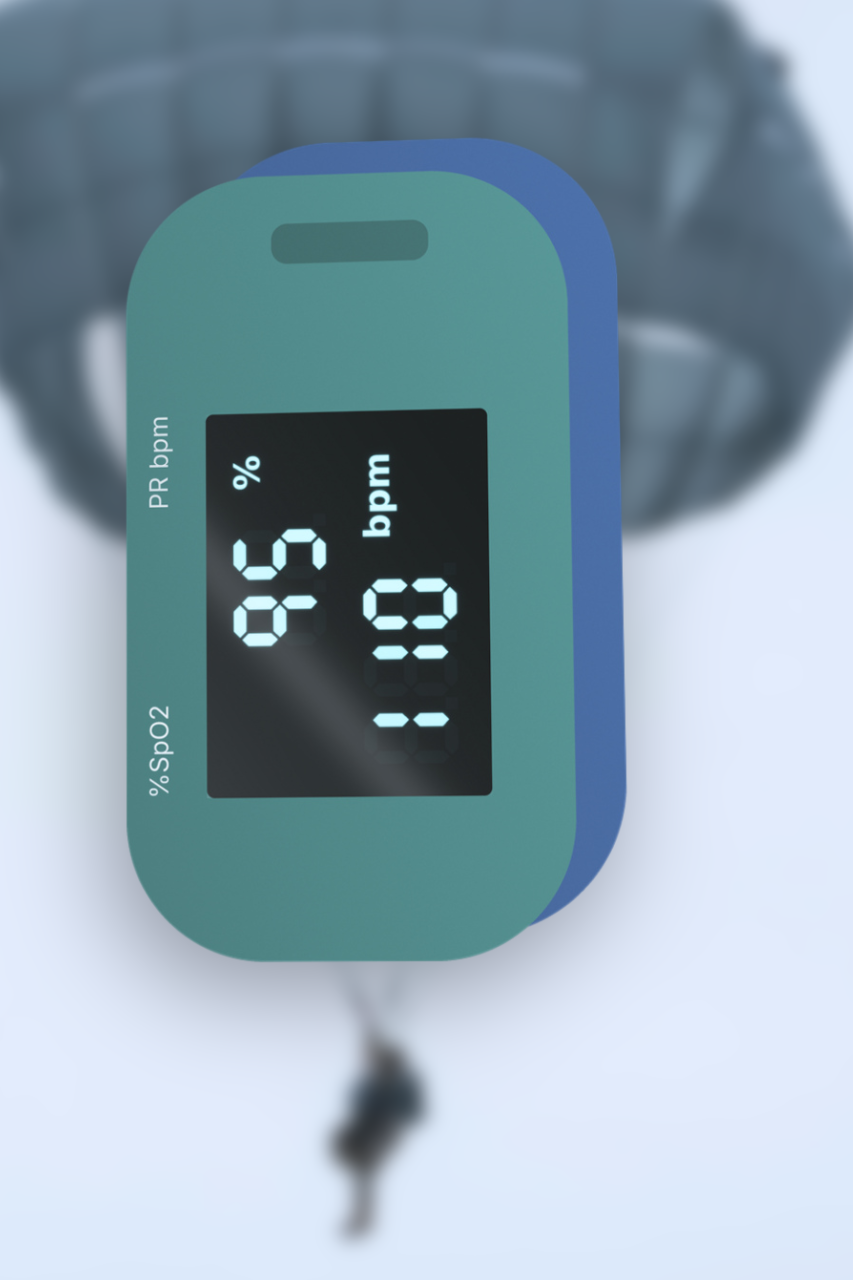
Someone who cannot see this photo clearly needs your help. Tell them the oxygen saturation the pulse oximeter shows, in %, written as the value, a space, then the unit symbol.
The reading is 95 %
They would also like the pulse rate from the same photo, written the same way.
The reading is 110 bpm
